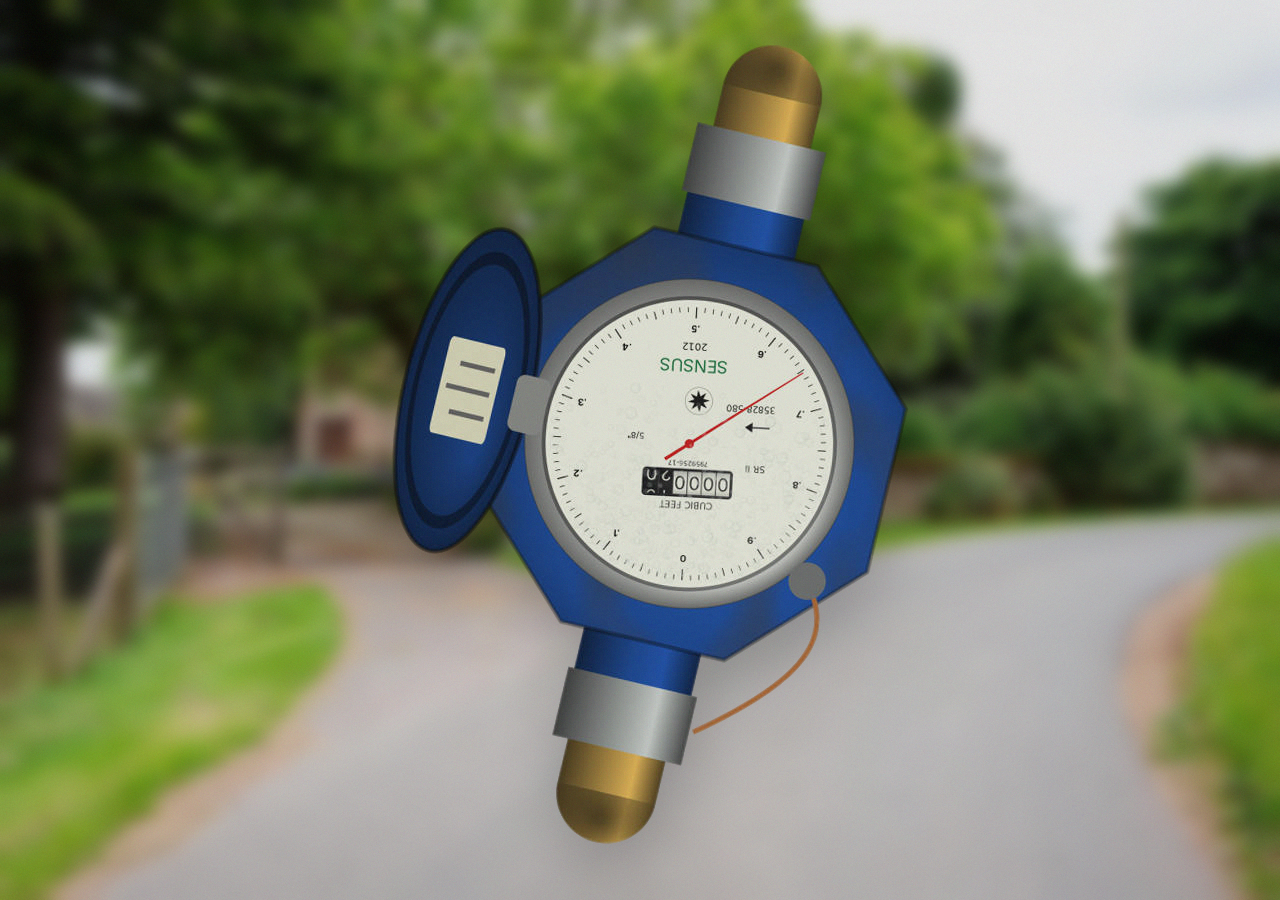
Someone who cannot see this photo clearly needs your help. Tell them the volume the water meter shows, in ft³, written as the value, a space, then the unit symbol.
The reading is 19.65 ft³
